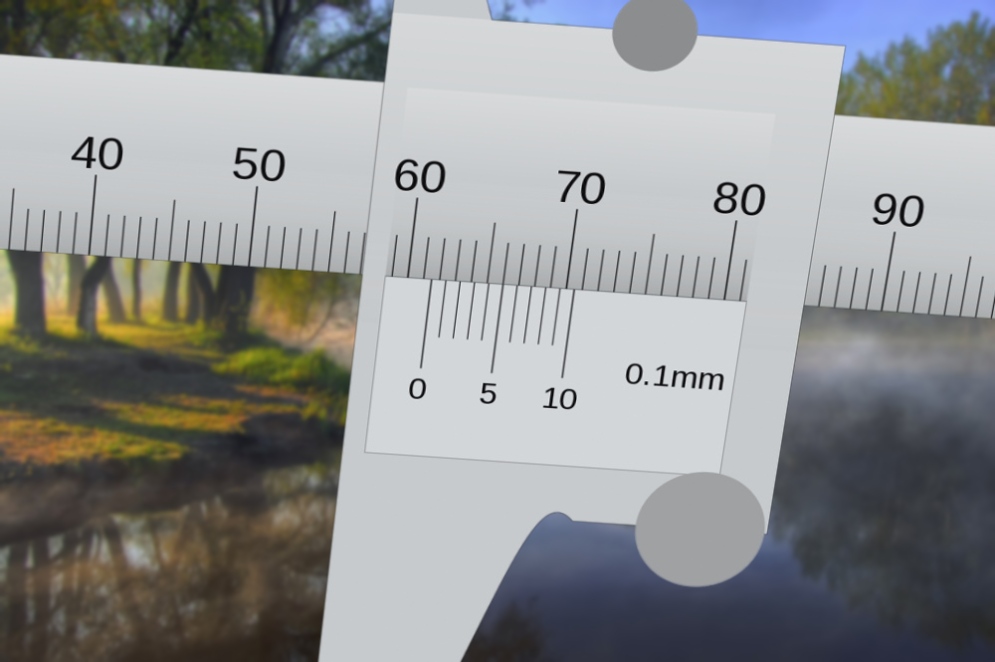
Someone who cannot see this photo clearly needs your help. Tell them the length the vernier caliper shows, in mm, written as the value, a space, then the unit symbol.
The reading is 61.5 mm
